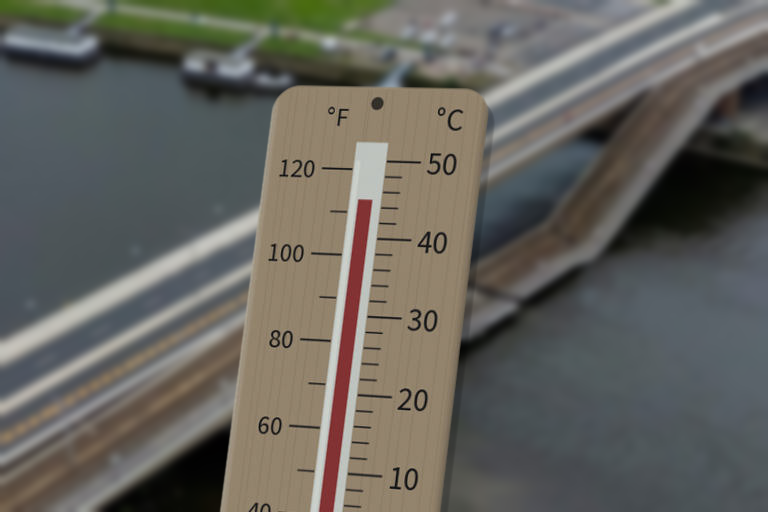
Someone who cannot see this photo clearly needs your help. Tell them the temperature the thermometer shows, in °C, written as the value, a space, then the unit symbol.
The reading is 45 °C
